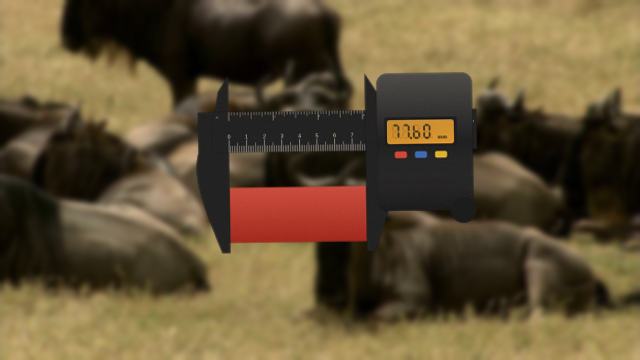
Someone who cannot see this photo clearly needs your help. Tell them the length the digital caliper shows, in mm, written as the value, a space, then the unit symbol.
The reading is 77.60 mm
